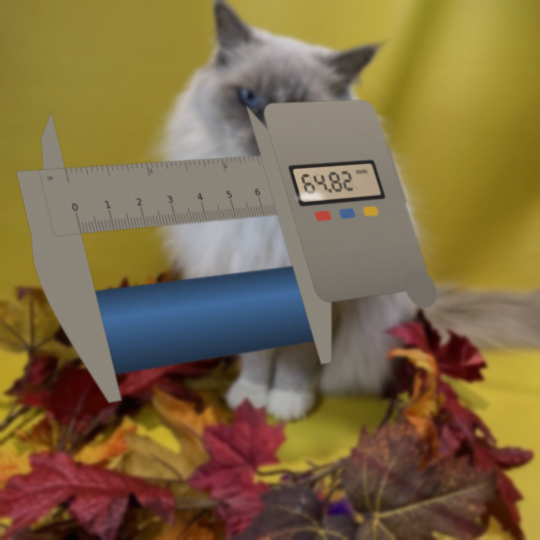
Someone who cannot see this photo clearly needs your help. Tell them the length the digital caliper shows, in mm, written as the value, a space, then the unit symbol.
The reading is 64.82 mm
